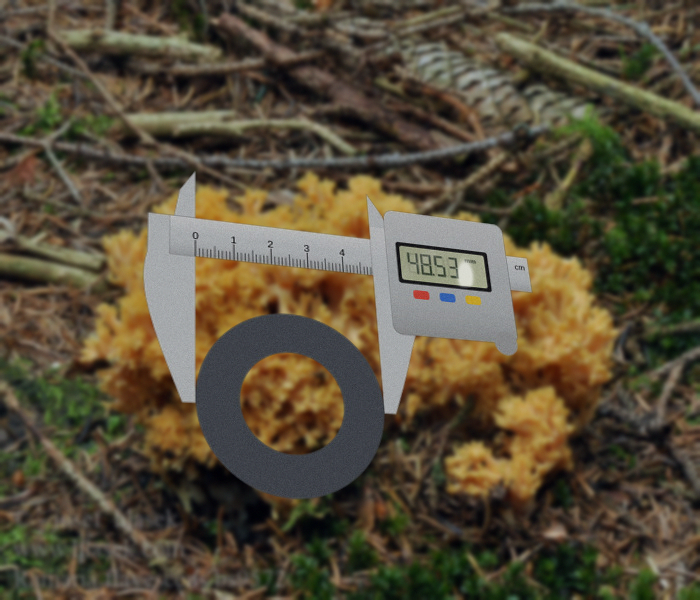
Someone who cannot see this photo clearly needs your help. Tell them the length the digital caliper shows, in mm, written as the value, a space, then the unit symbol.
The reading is 48.53 mm
